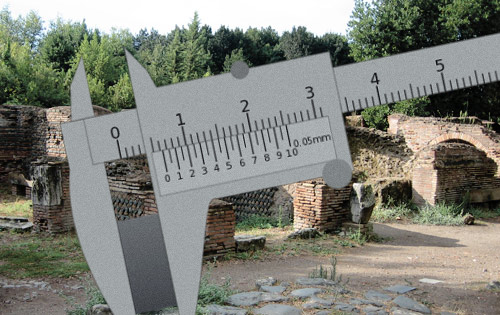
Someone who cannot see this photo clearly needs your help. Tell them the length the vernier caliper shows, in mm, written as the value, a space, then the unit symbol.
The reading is 6.4 mm
